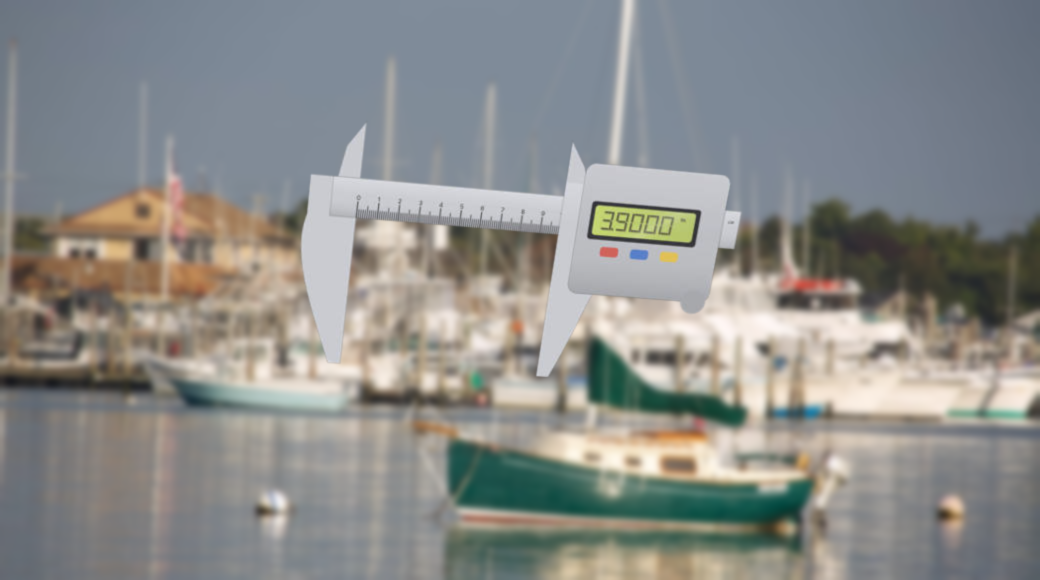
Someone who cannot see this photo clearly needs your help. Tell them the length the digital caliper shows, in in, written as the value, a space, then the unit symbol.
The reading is 3.9000 in
